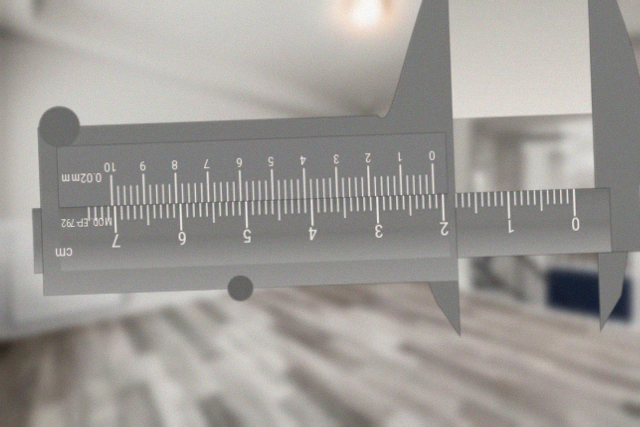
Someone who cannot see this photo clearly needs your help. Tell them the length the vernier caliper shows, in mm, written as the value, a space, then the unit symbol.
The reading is 21.4 mm
